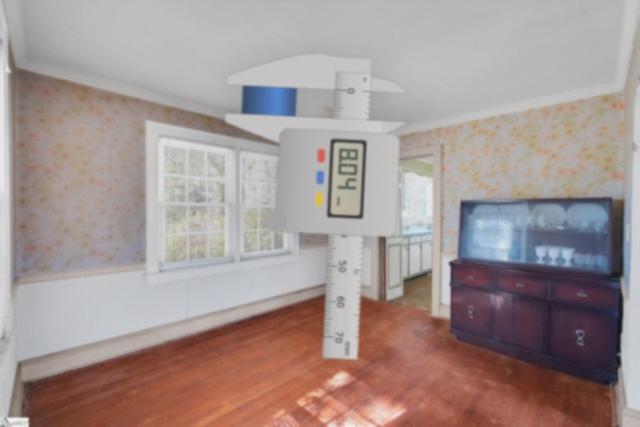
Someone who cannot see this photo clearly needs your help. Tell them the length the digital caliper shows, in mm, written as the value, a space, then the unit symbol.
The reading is 8.04 mm
